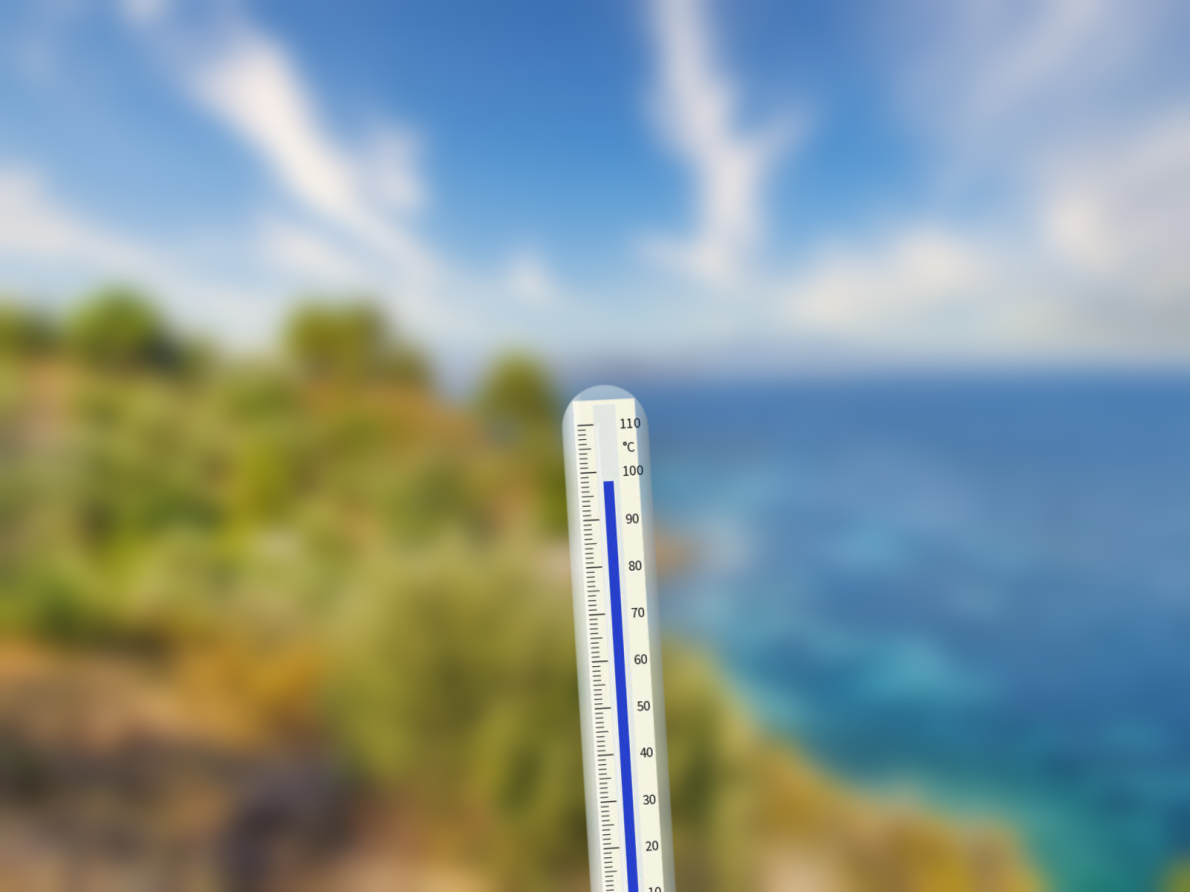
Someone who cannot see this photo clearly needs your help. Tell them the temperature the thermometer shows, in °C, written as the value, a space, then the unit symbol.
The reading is 98 °C
